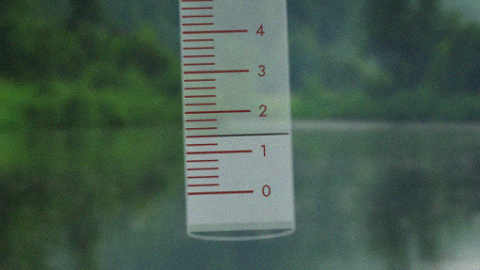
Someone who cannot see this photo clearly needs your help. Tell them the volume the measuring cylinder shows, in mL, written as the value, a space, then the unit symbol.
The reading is 1.4 mL
